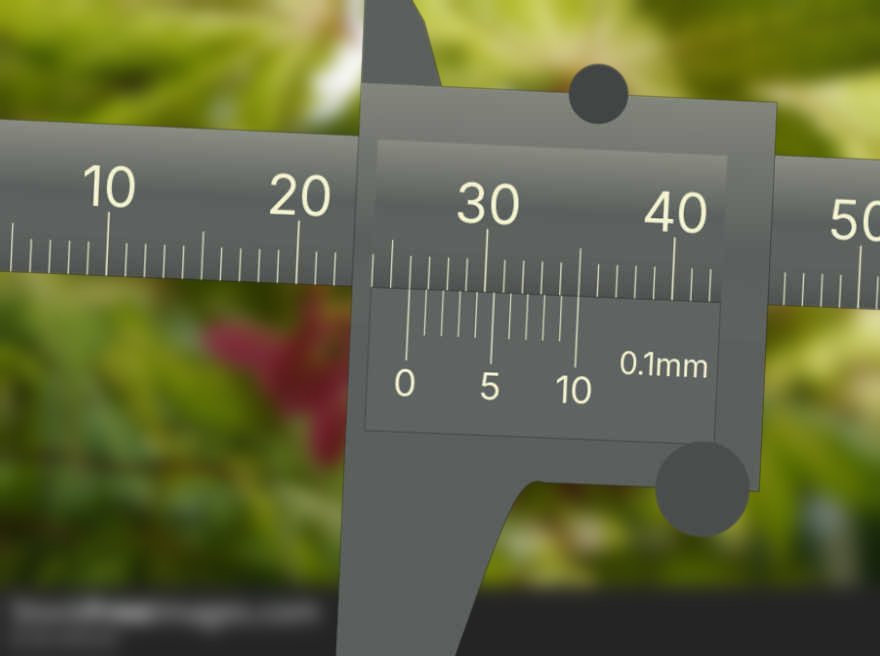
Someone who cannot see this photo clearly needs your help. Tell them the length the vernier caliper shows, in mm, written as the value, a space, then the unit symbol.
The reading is 26.0 mm
